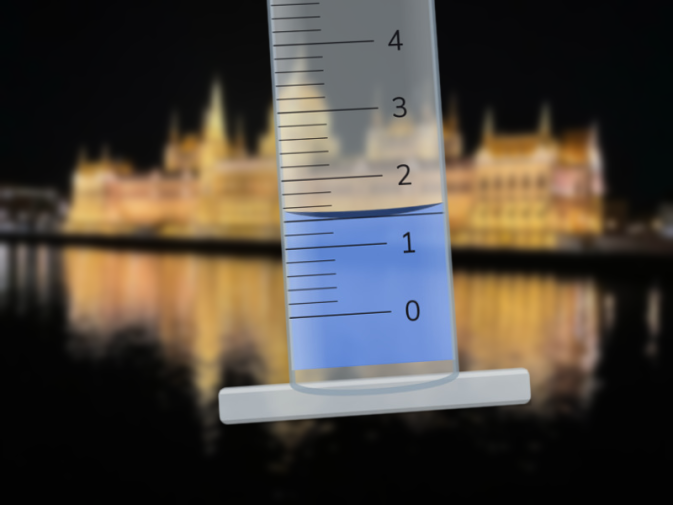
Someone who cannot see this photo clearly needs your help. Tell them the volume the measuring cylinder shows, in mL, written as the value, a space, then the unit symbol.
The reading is 1.4 mL
